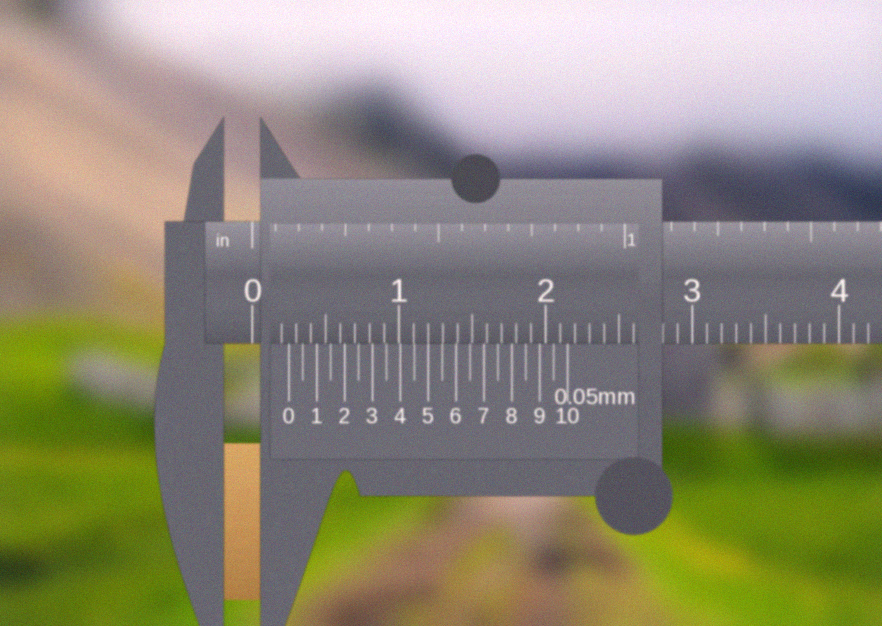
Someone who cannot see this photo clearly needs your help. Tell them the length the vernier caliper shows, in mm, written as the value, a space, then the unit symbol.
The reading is 2.5 mm
